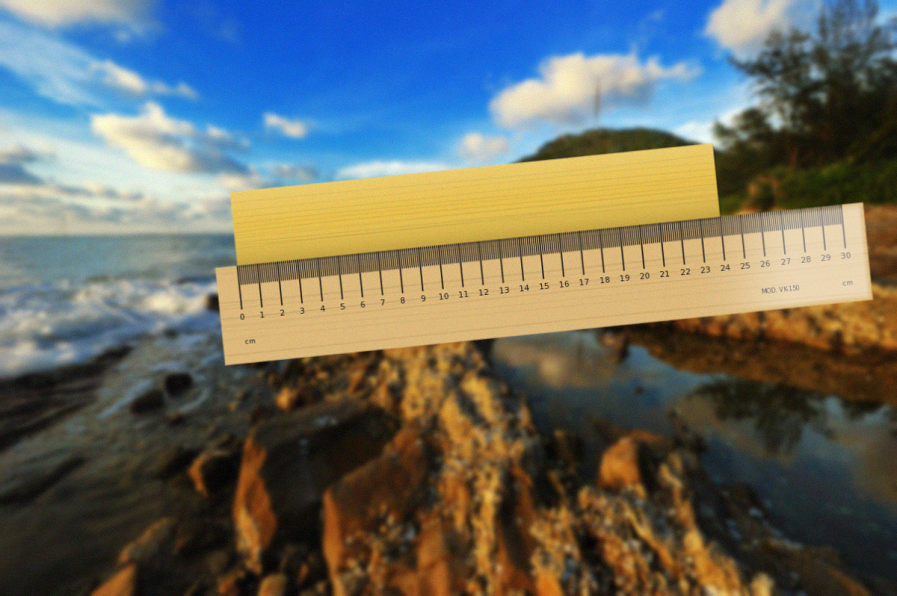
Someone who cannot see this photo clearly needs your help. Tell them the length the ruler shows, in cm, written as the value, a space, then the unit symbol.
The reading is 24 cm
